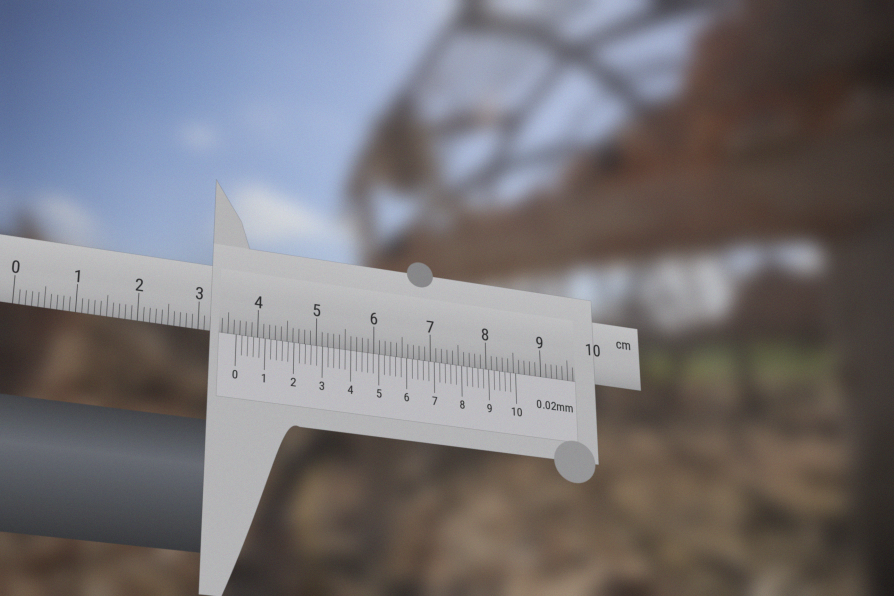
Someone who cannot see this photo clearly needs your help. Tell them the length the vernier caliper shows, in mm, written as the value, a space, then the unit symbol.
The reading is 36.4 mm
